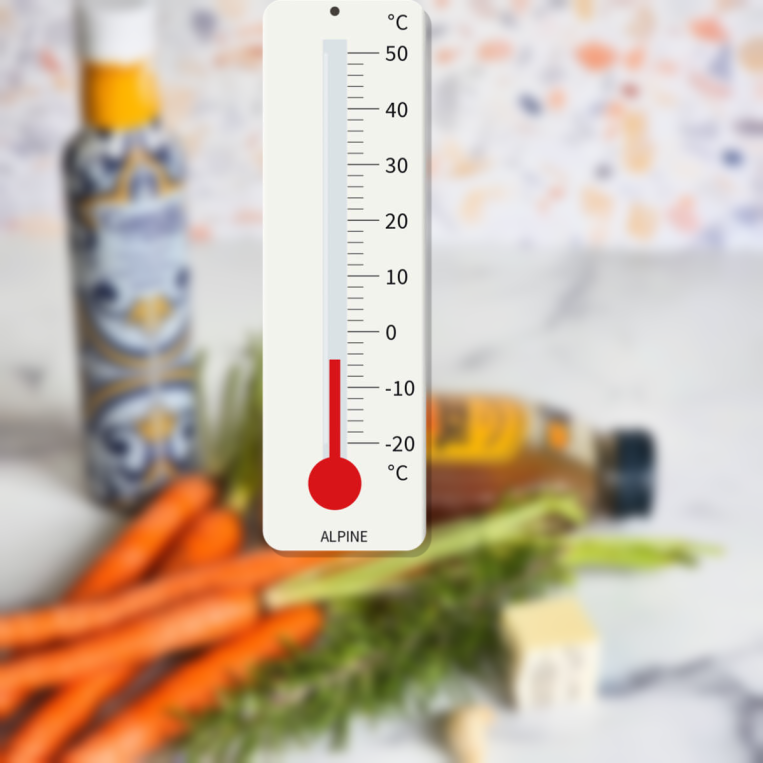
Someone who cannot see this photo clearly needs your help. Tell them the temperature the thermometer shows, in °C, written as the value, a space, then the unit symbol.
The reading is -5 °C
